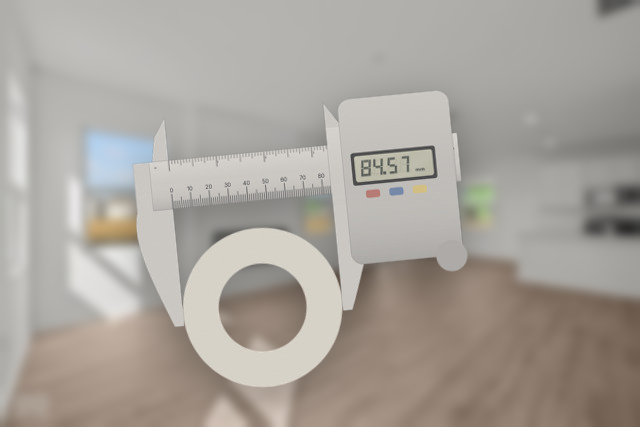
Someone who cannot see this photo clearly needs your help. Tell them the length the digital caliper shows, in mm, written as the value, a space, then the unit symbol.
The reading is 84.57 mm
